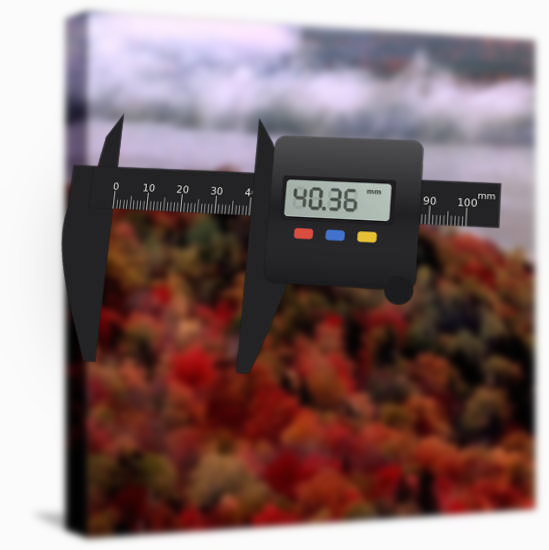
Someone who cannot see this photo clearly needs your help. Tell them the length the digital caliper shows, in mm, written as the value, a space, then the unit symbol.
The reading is 40.36 mm
